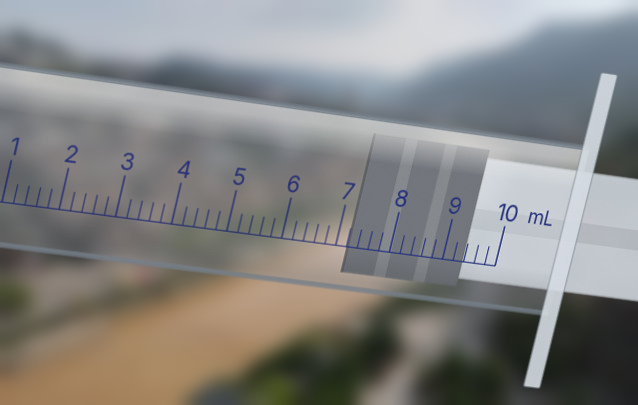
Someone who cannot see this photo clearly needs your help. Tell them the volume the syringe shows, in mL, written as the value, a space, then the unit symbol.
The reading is 7.2 mL
